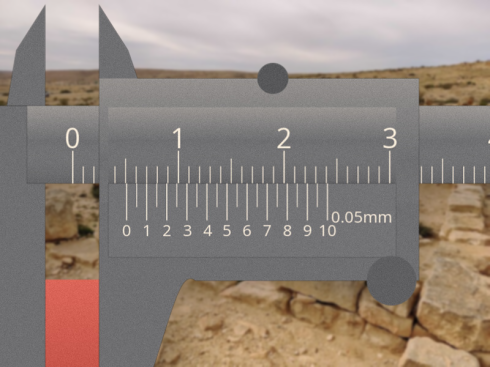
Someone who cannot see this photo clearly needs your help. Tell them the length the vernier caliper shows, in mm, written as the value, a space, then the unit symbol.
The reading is 5.1 mm
